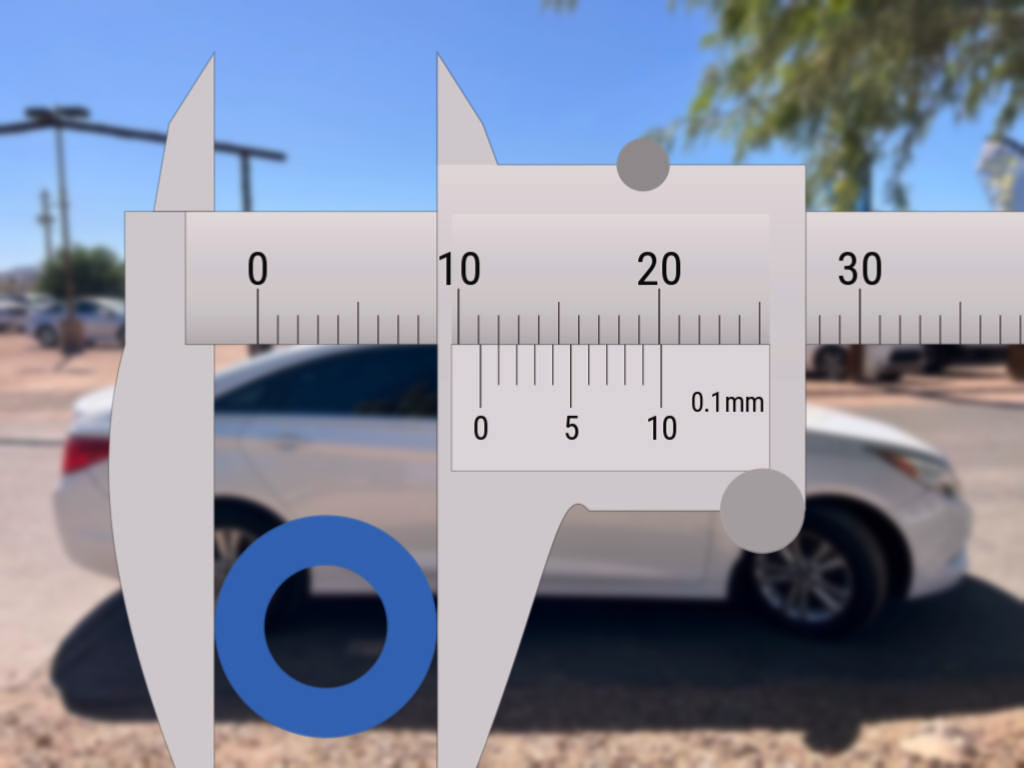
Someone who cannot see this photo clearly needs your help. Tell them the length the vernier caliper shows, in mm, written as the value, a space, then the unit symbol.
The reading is 11.1 mm
